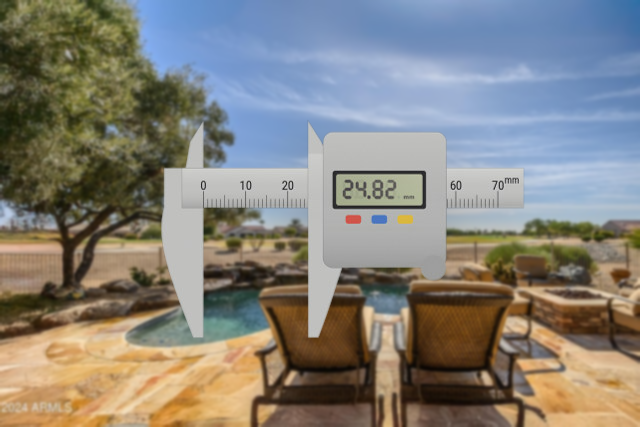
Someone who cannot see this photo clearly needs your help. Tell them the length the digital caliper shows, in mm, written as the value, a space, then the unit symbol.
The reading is 24.82 mm
